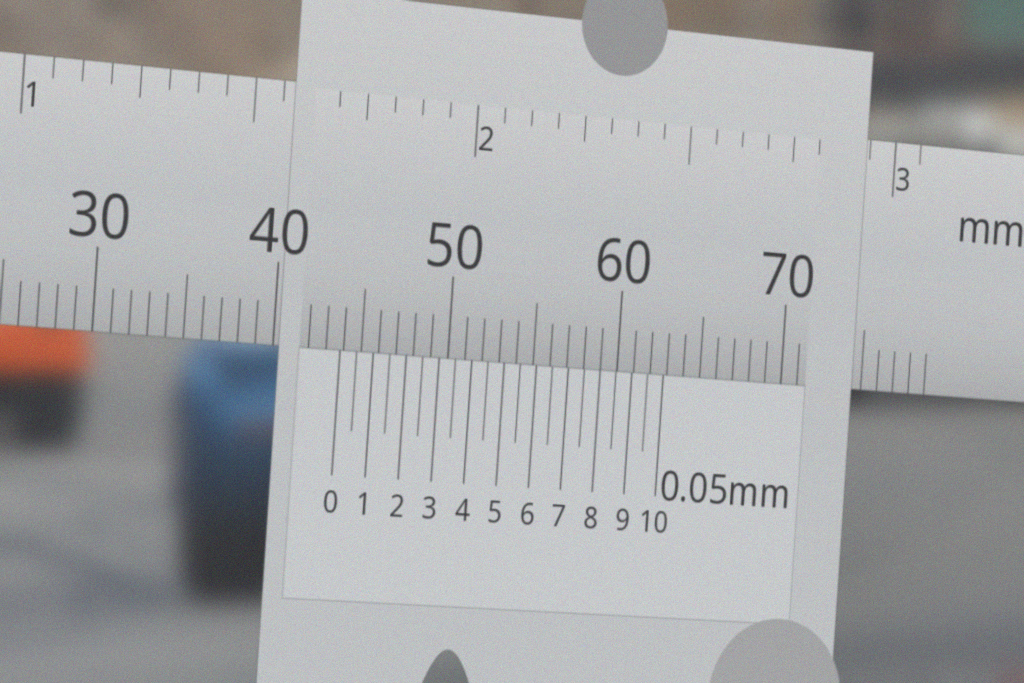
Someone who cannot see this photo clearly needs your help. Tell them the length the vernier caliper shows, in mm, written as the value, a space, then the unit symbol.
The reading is 43.8 mm
